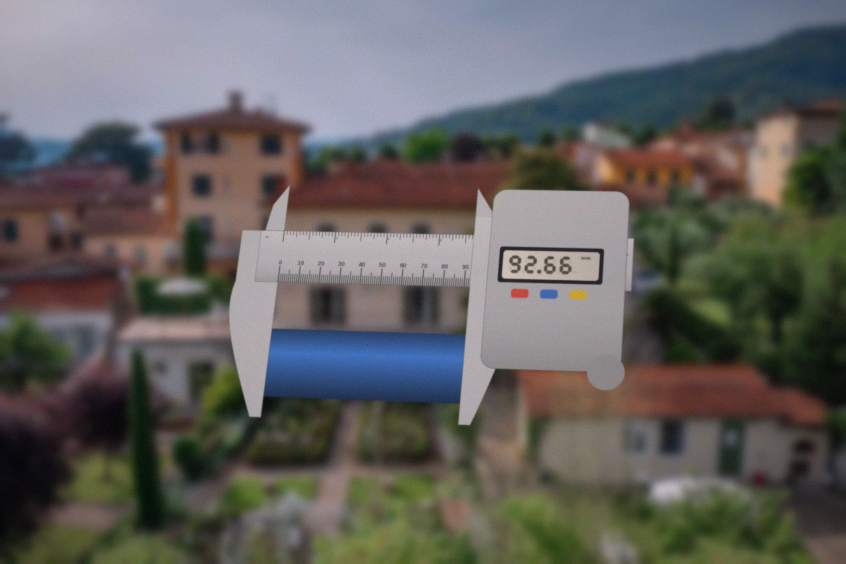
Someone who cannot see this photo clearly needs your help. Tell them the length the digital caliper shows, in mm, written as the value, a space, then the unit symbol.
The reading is 92.66 mm
